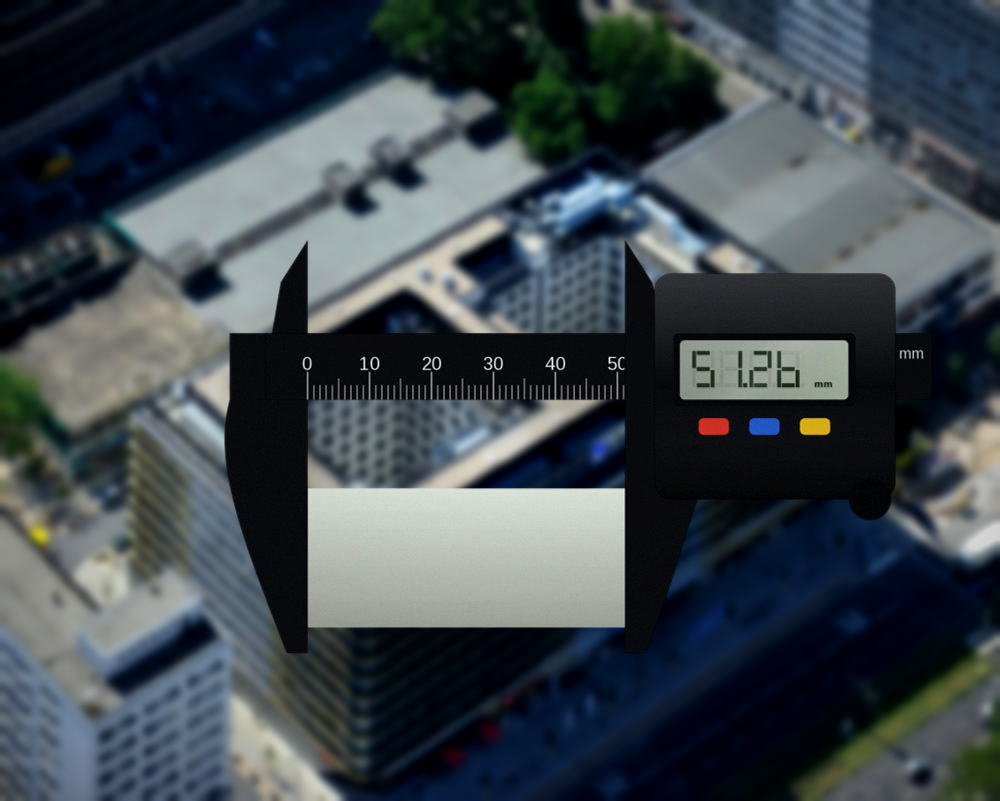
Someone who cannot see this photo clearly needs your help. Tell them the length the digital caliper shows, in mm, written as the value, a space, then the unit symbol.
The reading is 51.26 mm
